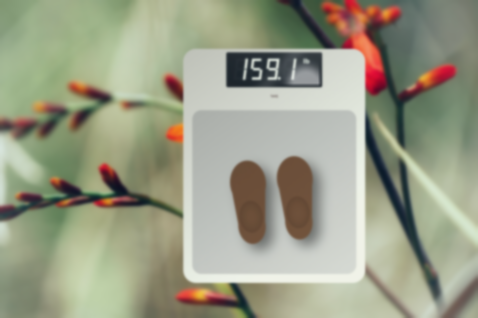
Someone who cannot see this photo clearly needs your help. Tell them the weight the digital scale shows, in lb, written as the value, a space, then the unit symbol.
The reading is 159.1 lb
